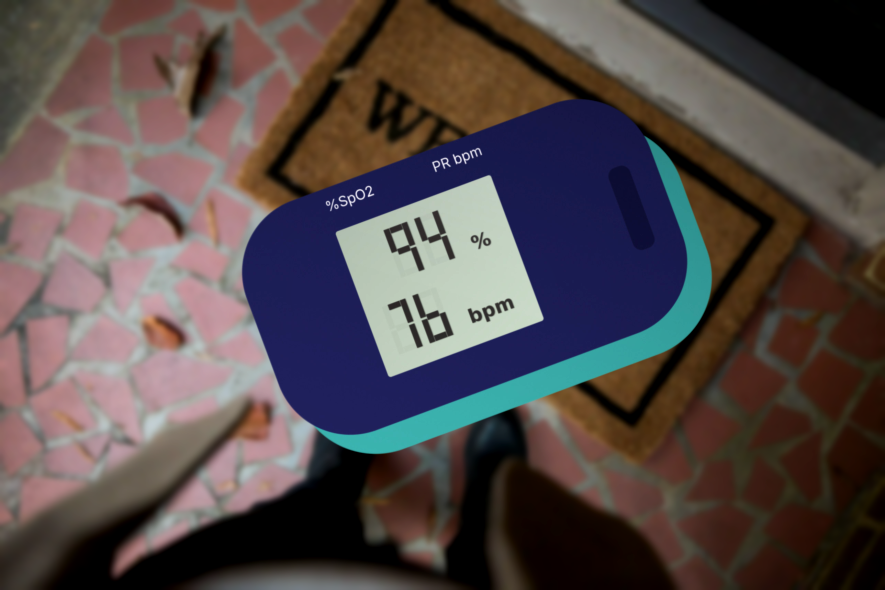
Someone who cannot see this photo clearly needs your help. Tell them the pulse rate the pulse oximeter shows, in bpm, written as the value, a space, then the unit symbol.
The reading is 76 bpm
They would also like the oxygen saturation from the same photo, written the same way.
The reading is 94 %
